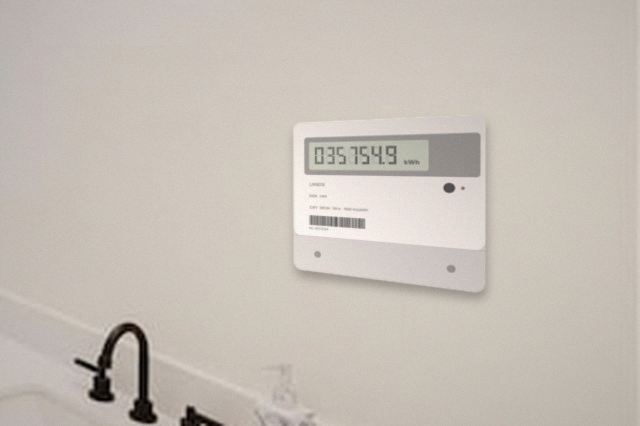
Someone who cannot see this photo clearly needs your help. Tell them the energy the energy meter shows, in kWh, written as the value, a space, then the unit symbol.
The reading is 35754.9 kWh
